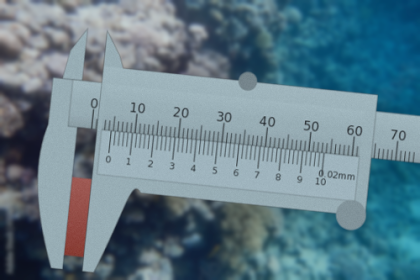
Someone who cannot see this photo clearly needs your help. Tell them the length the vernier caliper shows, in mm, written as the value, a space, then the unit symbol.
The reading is 4.5 mm
